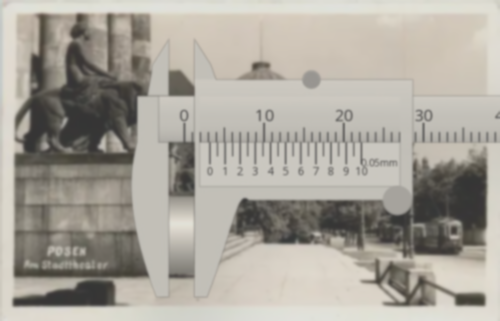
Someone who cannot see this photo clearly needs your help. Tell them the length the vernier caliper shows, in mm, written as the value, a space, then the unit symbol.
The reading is 3.2 mm
